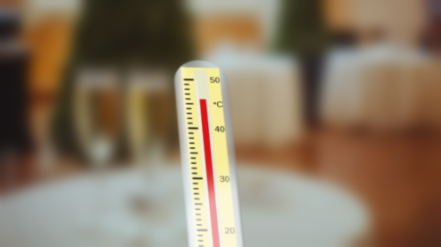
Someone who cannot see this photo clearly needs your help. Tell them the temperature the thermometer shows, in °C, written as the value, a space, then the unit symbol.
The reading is 46 °C
